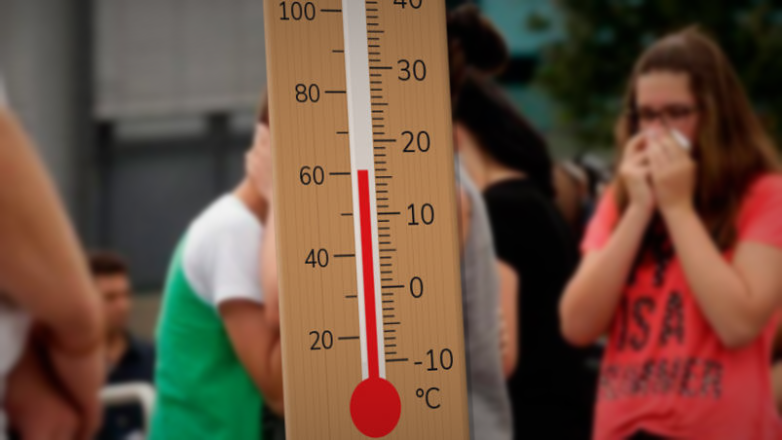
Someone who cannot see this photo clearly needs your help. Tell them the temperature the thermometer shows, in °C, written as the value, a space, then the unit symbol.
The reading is 16 °C
